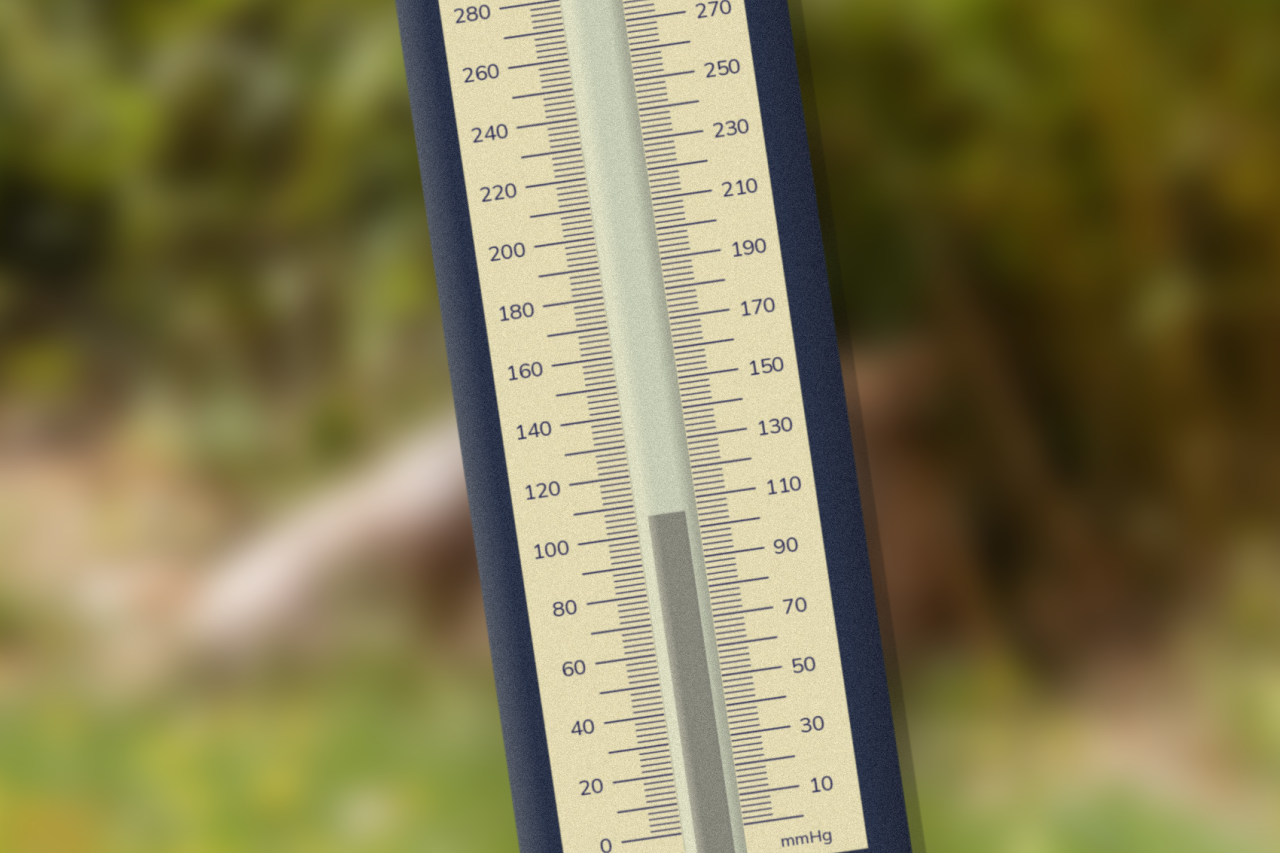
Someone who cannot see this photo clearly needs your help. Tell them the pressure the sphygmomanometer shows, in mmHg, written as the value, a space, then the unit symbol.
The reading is 106 mmHg
